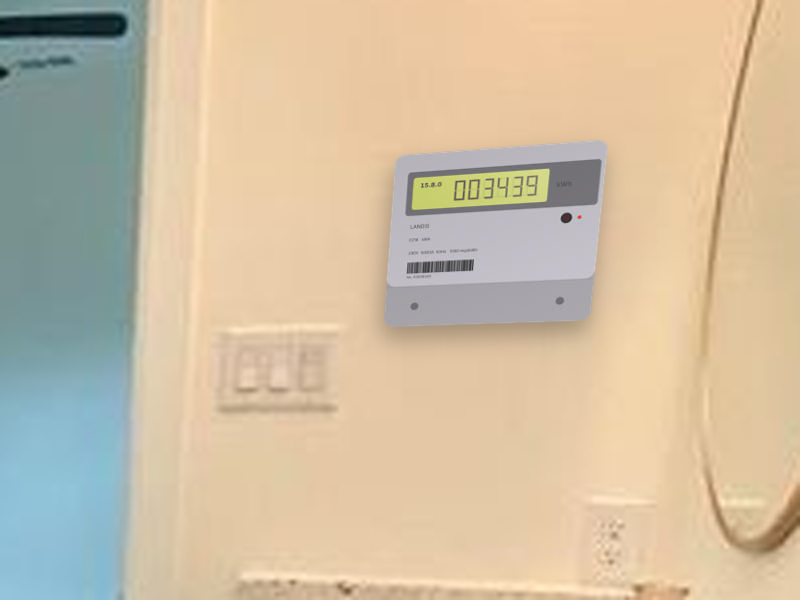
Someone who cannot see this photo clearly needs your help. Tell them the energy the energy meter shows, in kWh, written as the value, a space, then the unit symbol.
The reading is 3439 kWh
